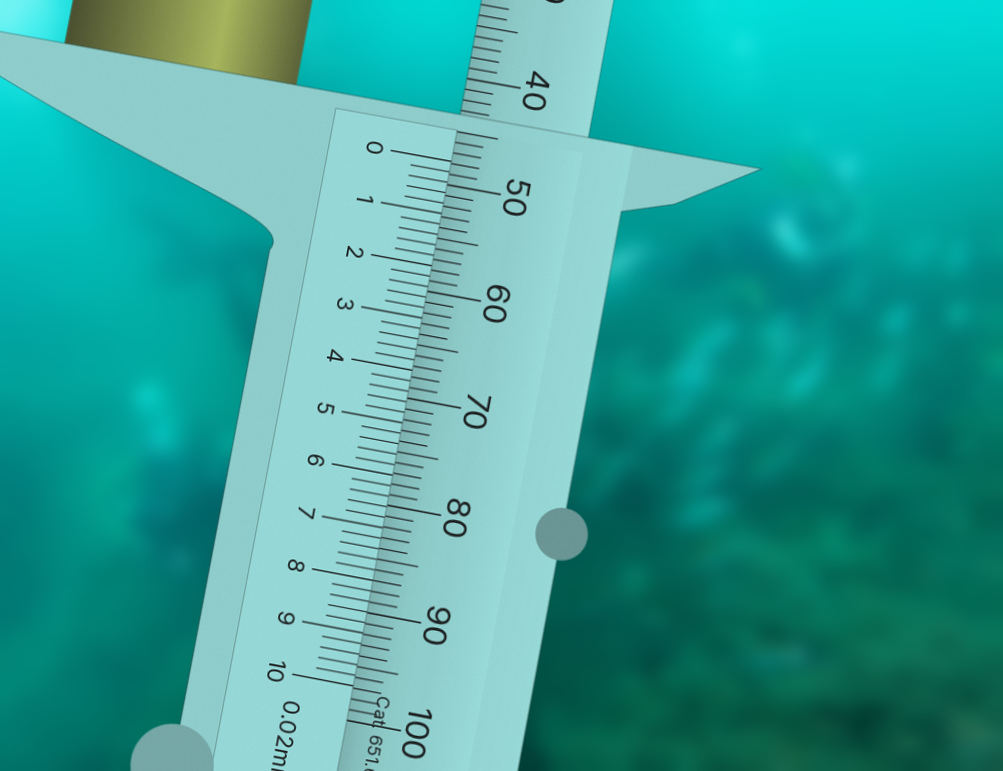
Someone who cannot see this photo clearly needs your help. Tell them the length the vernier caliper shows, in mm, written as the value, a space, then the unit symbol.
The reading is 47.8 mm
